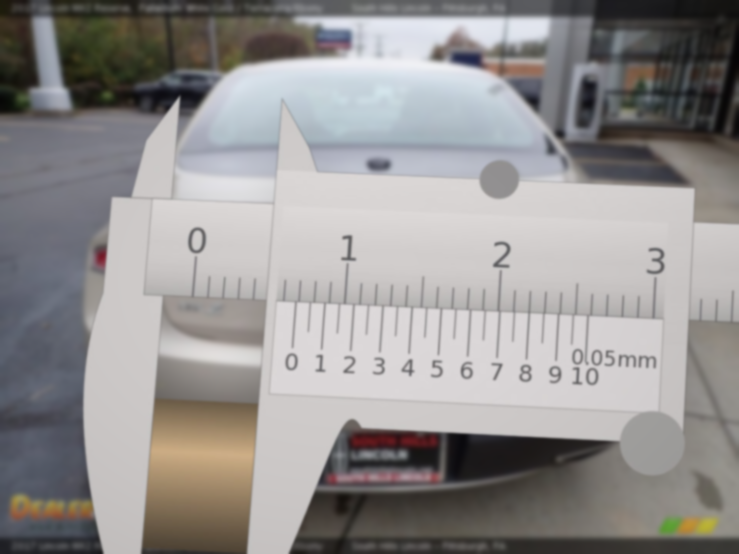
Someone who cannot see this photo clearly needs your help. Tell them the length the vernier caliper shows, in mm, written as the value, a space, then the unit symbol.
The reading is 6.8 mm
